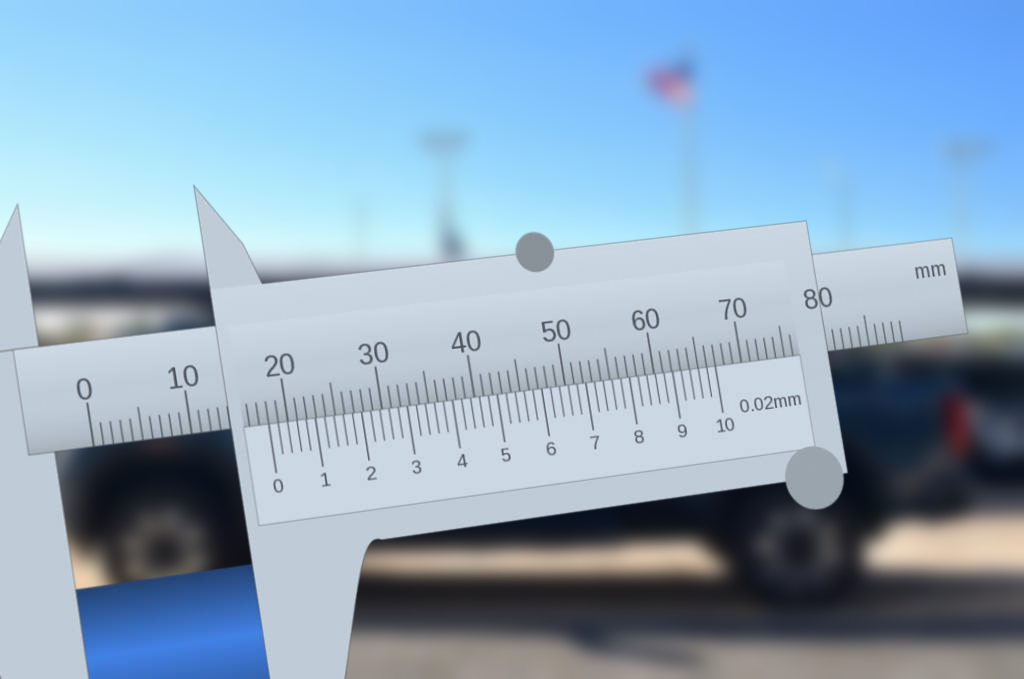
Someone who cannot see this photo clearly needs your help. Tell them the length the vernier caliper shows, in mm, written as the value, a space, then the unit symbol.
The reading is 18.0 mm
